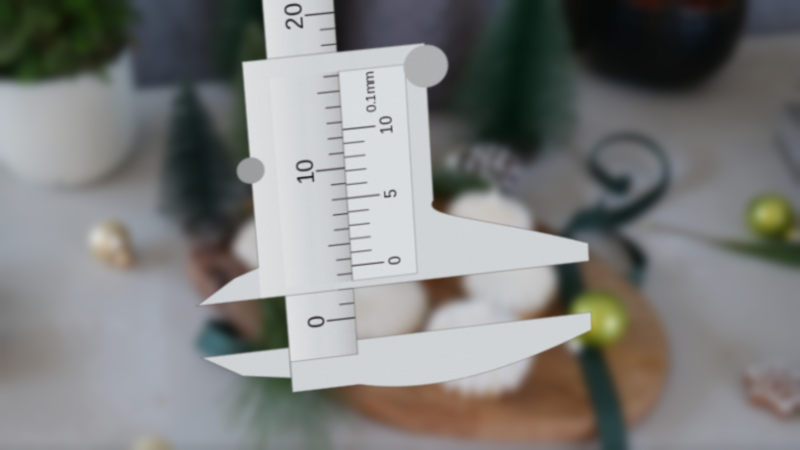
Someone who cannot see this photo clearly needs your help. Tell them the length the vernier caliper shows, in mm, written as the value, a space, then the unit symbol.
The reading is 3.5 mm
